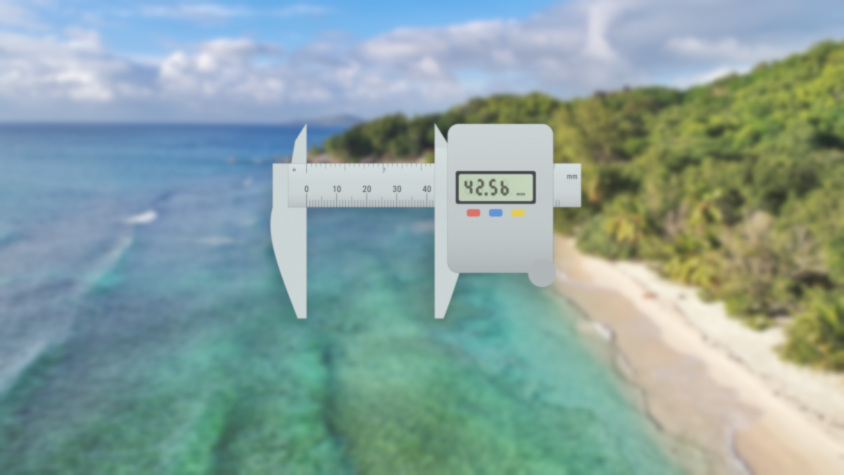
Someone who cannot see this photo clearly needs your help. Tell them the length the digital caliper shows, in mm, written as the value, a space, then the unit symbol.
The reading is 42.56 mm
